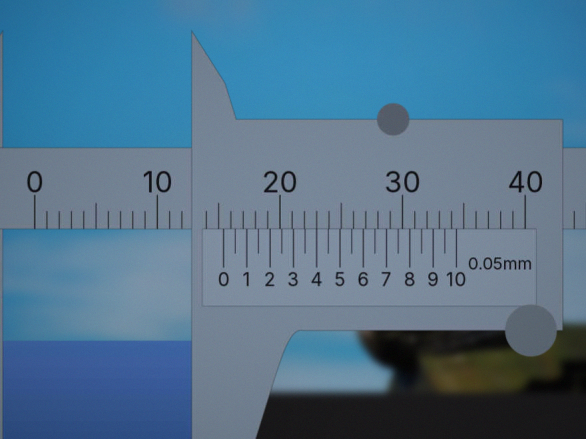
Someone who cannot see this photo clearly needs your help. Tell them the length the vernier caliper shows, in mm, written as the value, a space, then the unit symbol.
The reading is 15.4 mm
